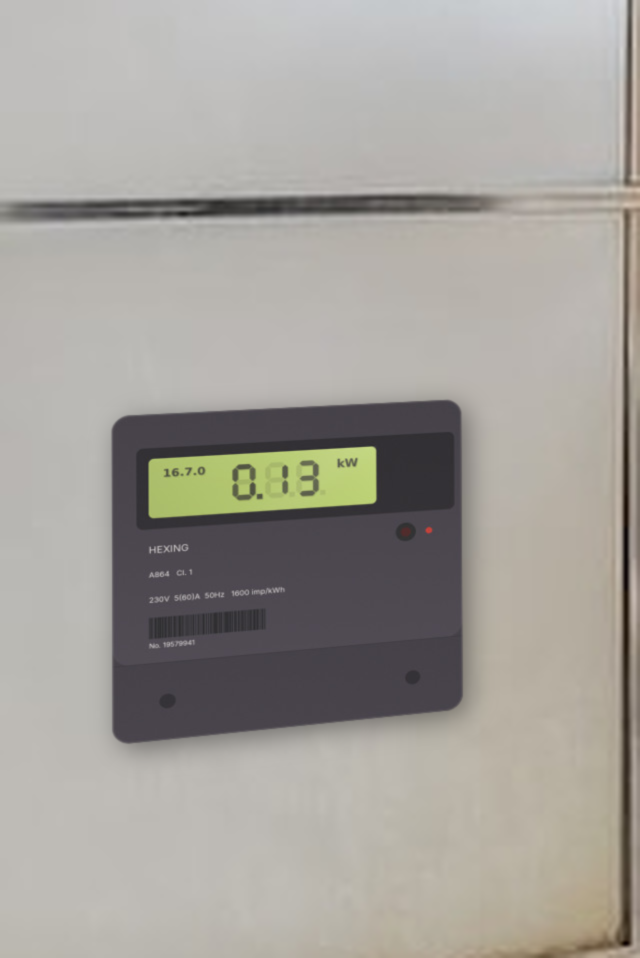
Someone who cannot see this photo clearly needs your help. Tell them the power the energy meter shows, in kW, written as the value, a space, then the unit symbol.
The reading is 0.13 kW
